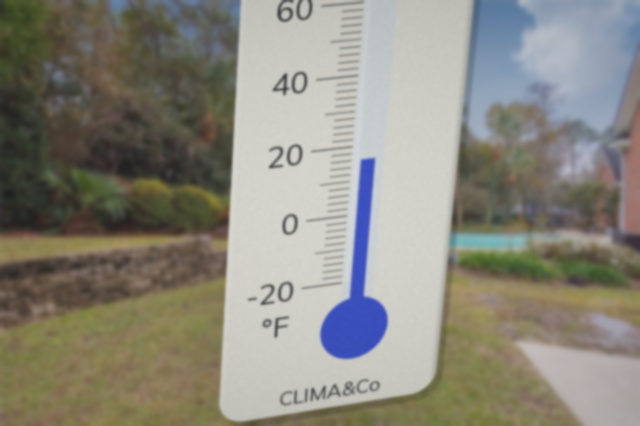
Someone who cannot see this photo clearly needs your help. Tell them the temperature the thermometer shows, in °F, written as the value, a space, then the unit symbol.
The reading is 16 °F
